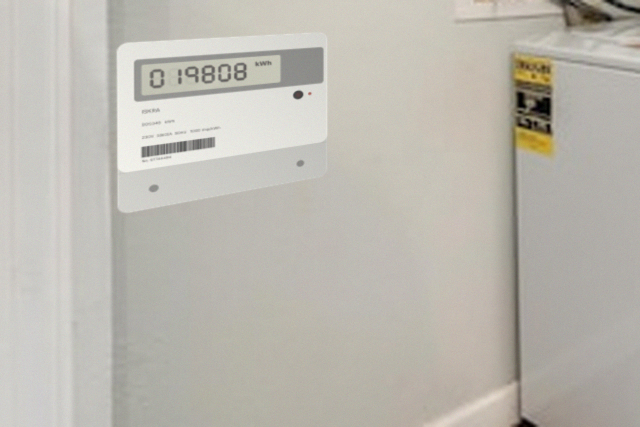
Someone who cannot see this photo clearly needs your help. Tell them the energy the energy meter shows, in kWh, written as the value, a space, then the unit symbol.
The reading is 19808 kWh
